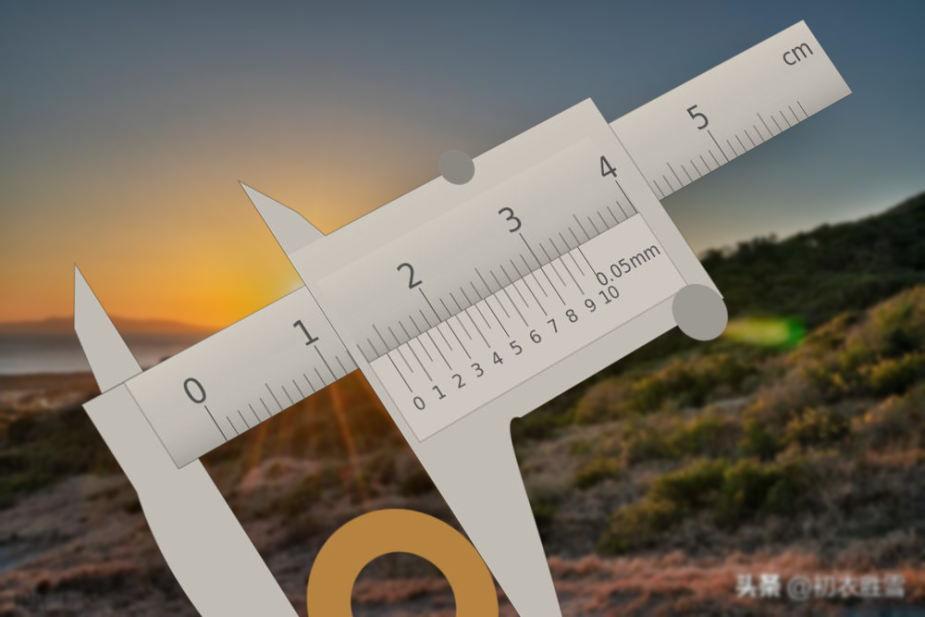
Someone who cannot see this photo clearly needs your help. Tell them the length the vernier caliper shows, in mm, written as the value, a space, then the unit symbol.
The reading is 14.7 mm
